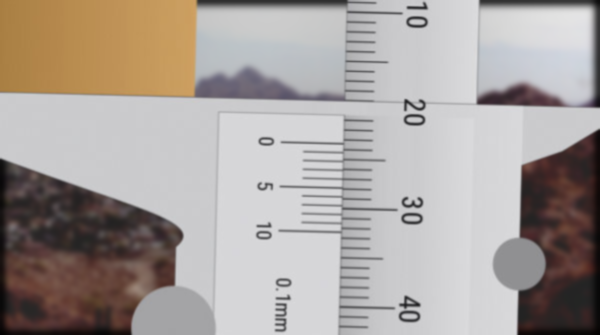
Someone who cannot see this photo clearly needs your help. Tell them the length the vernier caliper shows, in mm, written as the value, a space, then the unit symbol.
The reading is 23.4 mm
